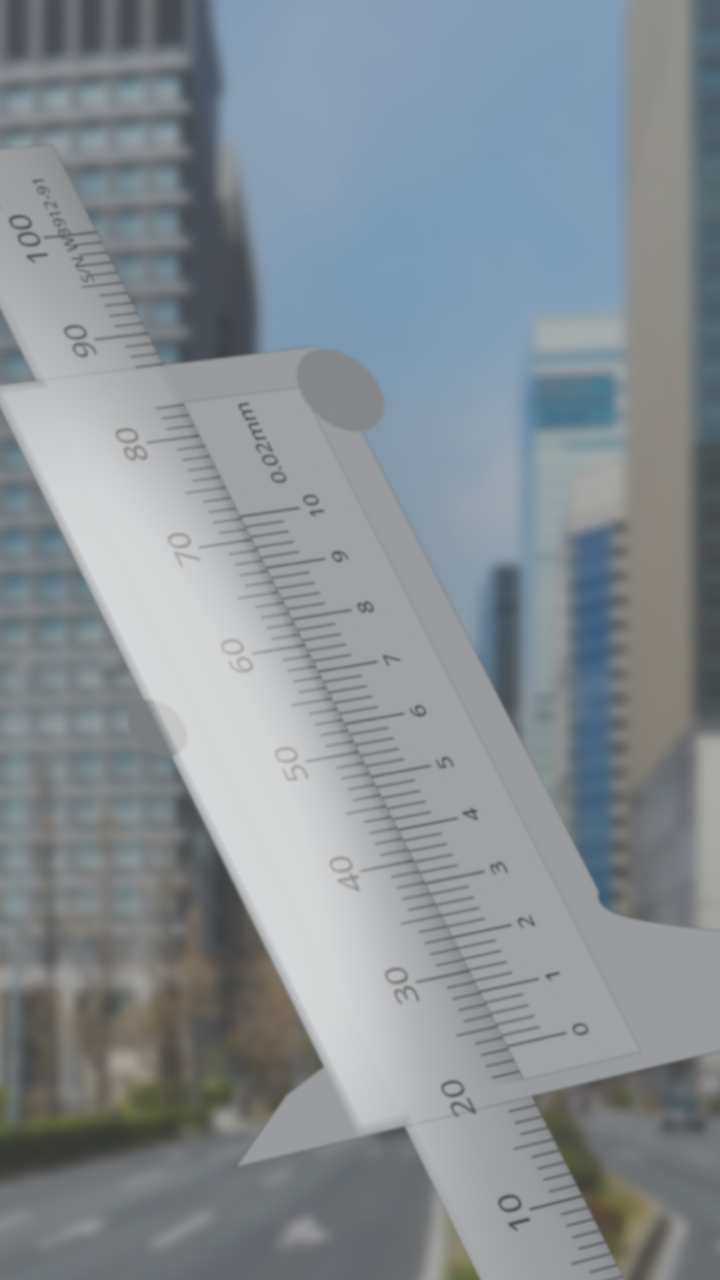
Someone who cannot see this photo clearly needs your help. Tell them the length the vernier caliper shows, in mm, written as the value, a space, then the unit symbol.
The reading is 23.2 mm
